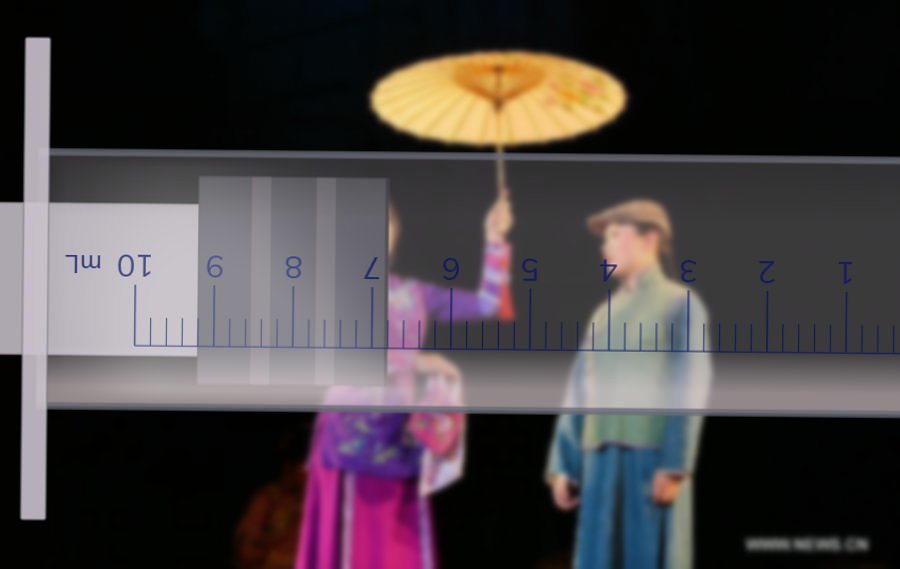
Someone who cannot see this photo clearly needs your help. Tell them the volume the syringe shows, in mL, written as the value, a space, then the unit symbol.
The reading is 6.8 mL
